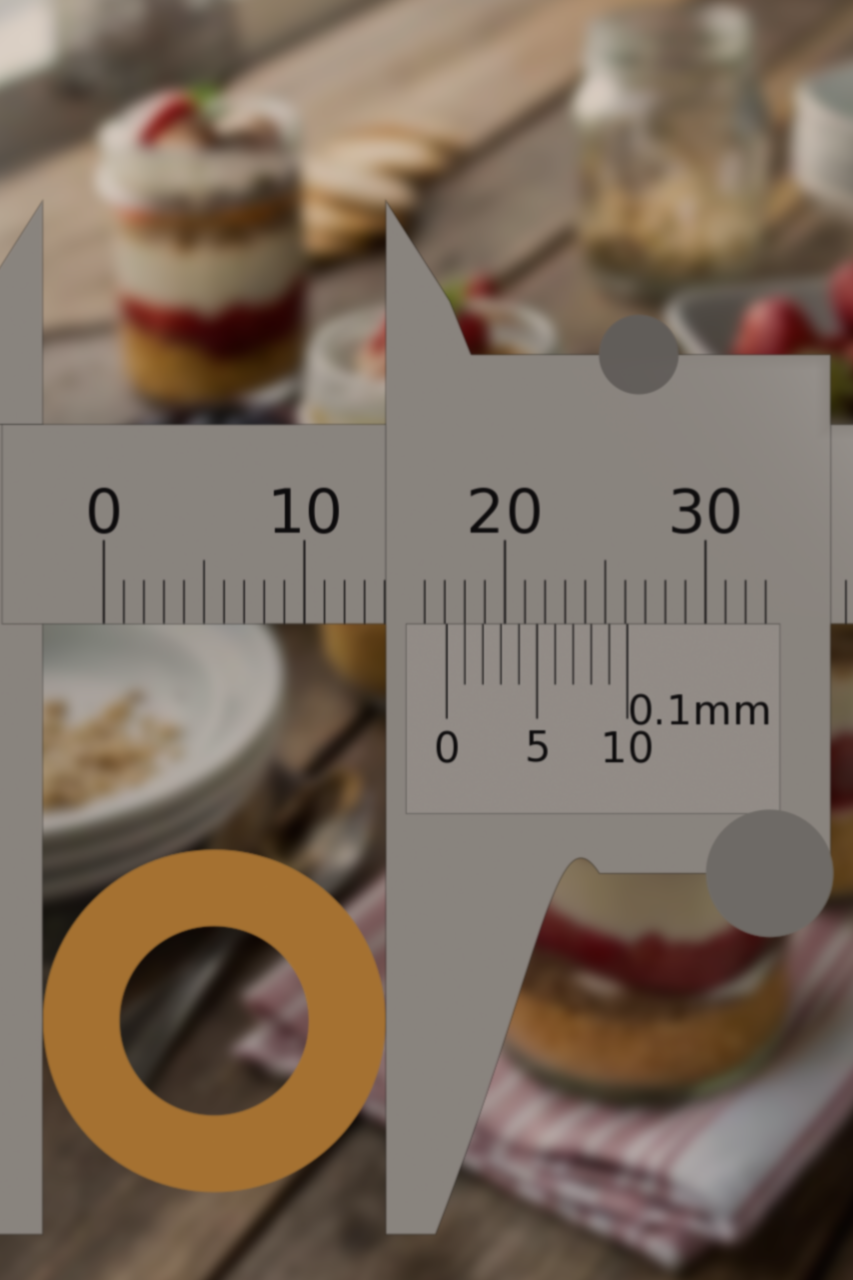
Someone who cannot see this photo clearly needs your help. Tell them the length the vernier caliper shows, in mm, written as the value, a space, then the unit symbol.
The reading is 17.1 mm
